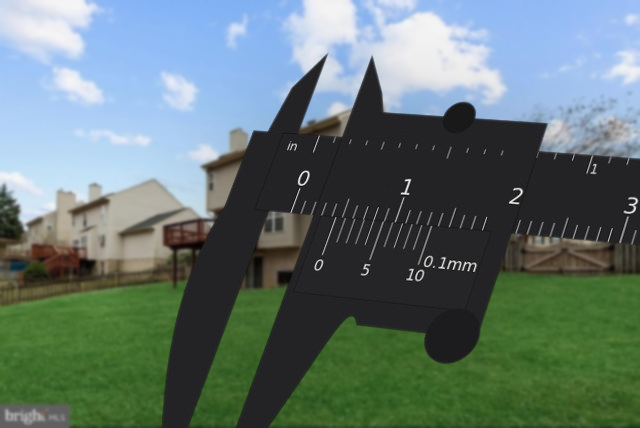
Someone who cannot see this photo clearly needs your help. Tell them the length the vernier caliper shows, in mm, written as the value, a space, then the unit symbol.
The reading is 4.4 mm
